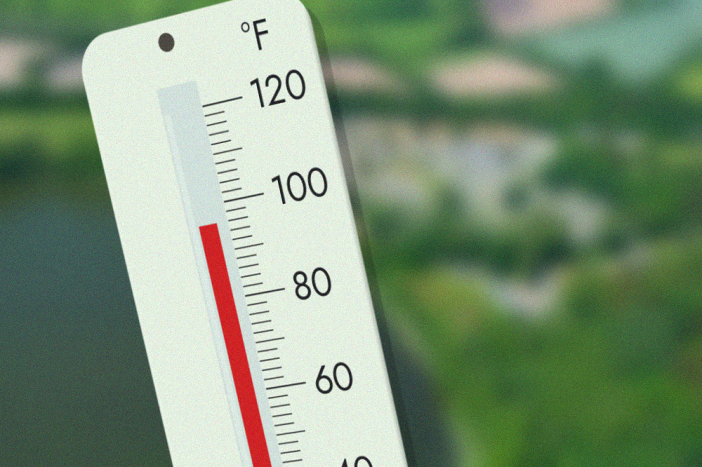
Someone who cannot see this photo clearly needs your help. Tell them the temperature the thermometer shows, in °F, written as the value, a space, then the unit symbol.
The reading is 96 °F
